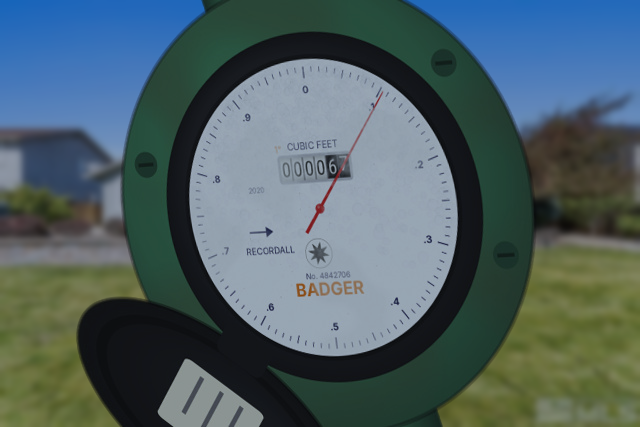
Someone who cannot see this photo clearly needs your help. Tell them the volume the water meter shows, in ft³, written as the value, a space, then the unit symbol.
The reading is 67.10 ft³
